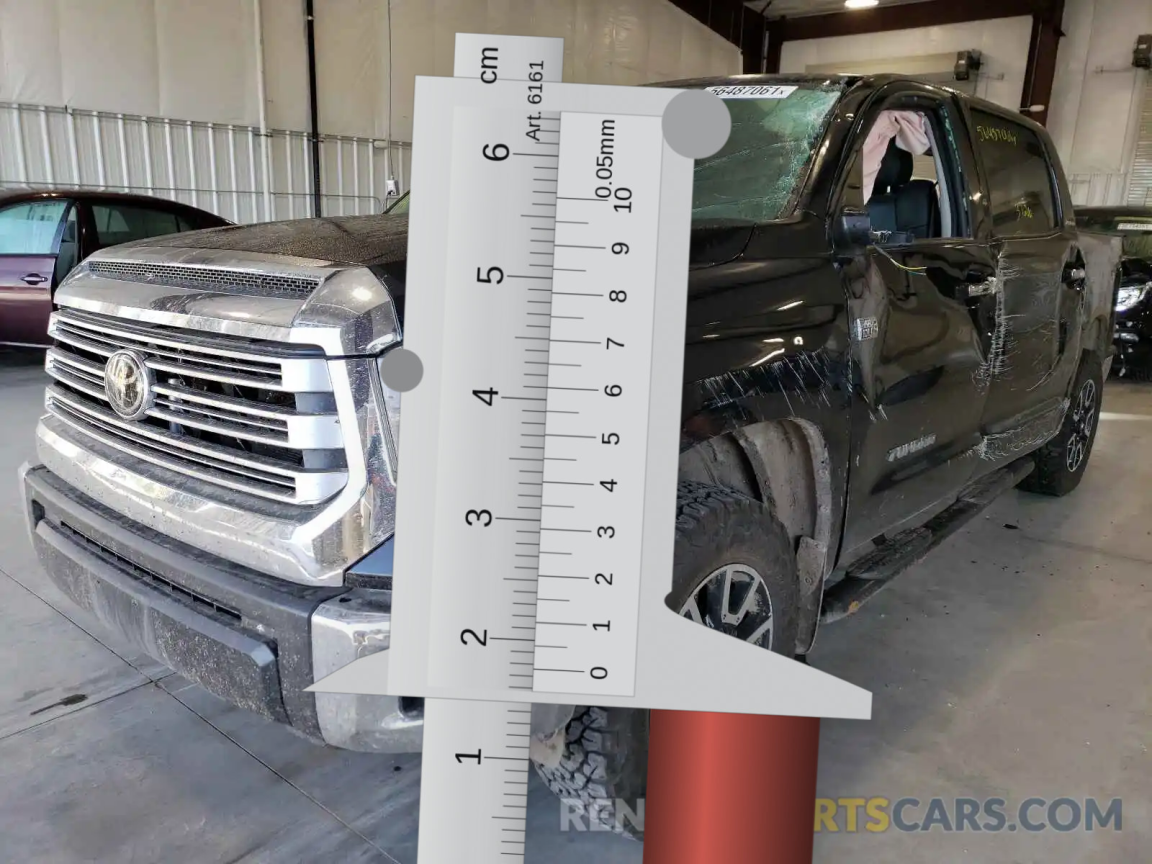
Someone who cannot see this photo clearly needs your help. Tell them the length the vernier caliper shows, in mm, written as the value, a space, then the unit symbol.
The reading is 17.6 mm
